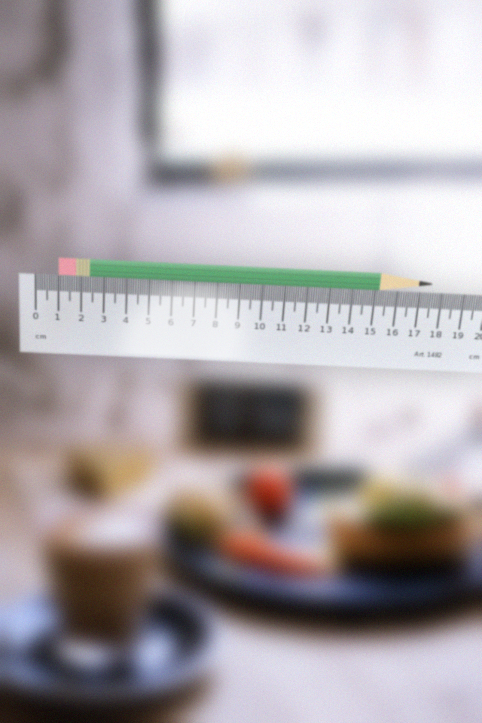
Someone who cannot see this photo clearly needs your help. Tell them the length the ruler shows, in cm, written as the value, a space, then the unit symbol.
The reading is 16.5 cm
